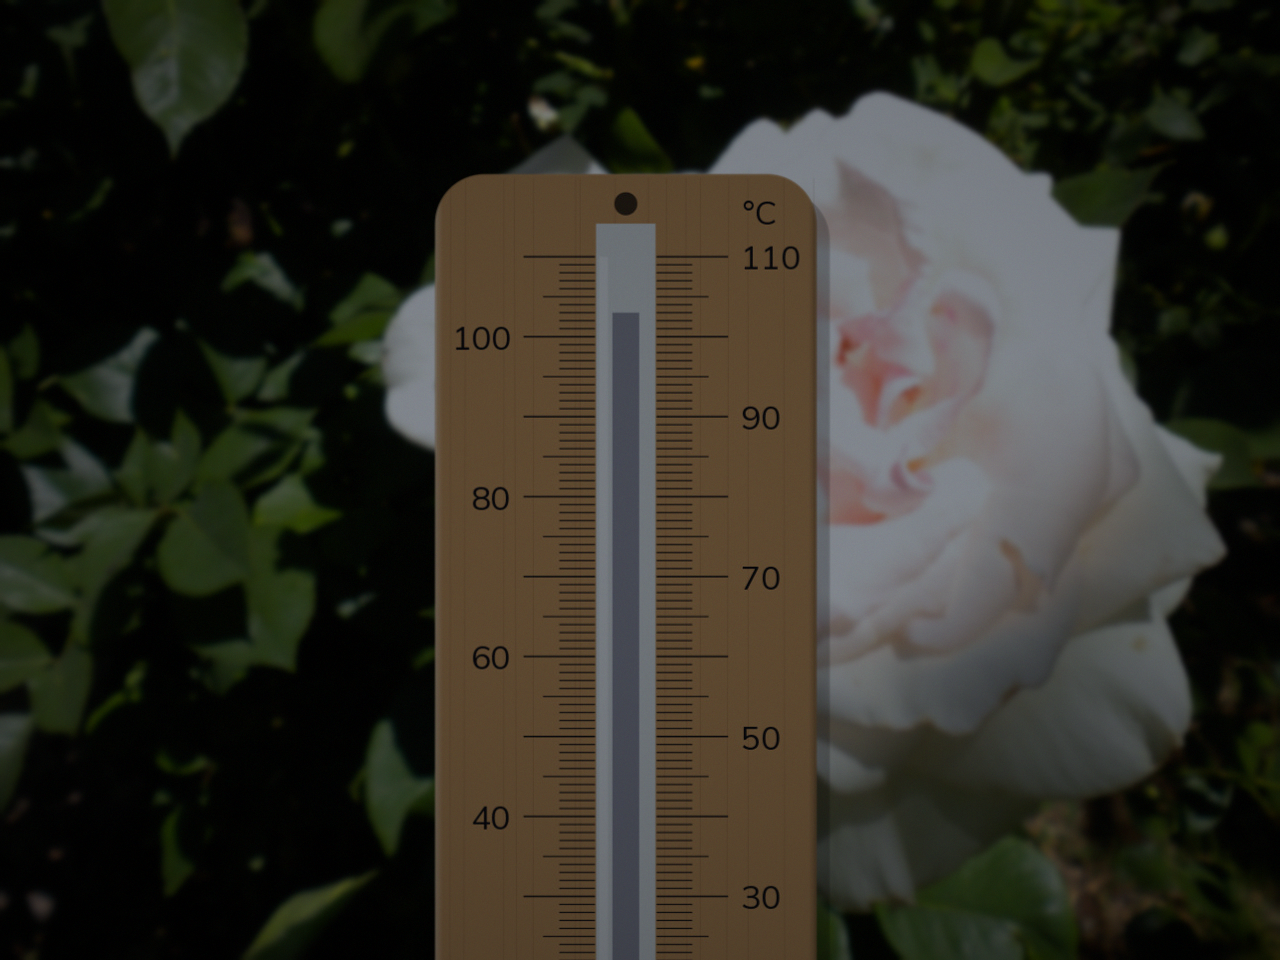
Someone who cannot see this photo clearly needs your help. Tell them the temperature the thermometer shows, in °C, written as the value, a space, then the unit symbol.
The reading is 103 °C
